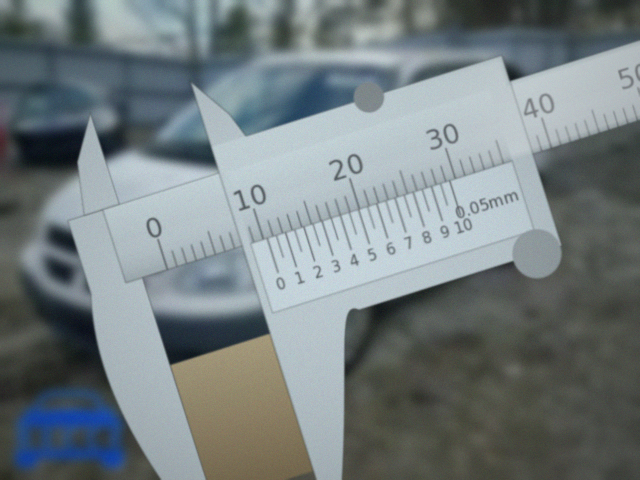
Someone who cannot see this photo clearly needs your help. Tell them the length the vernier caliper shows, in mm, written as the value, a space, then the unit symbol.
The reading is 10.4 mm
